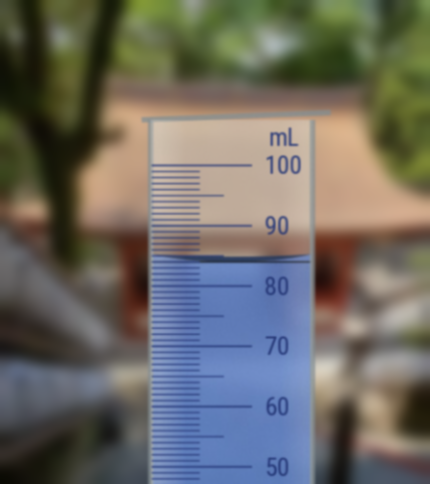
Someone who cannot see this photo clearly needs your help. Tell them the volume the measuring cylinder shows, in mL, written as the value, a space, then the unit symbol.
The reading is 84 mL
